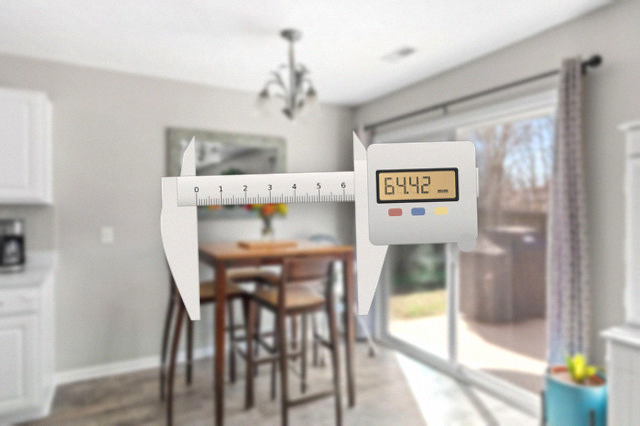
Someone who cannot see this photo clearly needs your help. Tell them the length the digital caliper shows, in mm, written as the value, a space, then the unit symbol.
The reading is 64.42 mm
